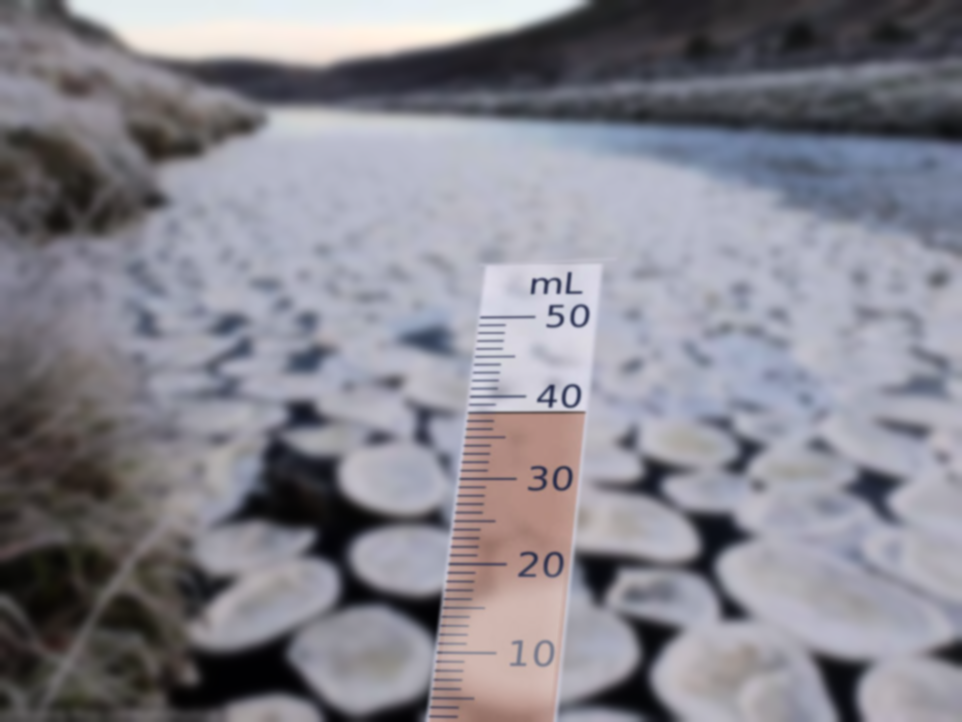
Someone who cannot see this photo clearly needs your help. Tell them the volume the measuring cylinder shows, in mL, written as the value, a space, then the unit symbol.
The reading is 38 mL
